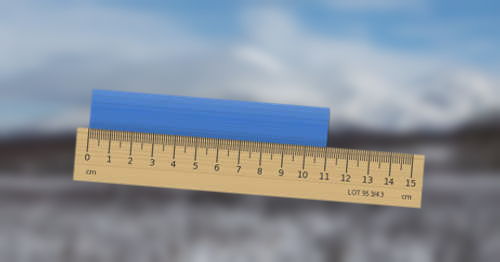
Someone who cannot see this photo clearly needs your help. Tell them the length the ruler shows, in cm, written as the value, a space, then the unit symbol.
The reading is 11 cm
